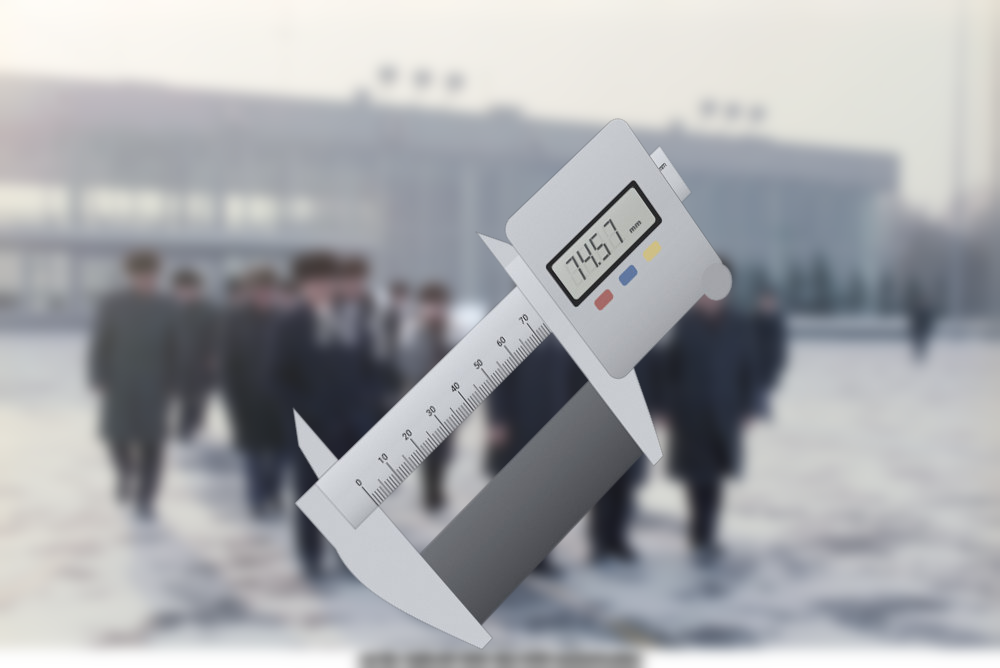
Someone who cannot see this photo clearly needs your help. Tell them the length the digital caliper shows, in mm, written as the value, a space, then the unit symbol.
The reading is 74.57 mm
